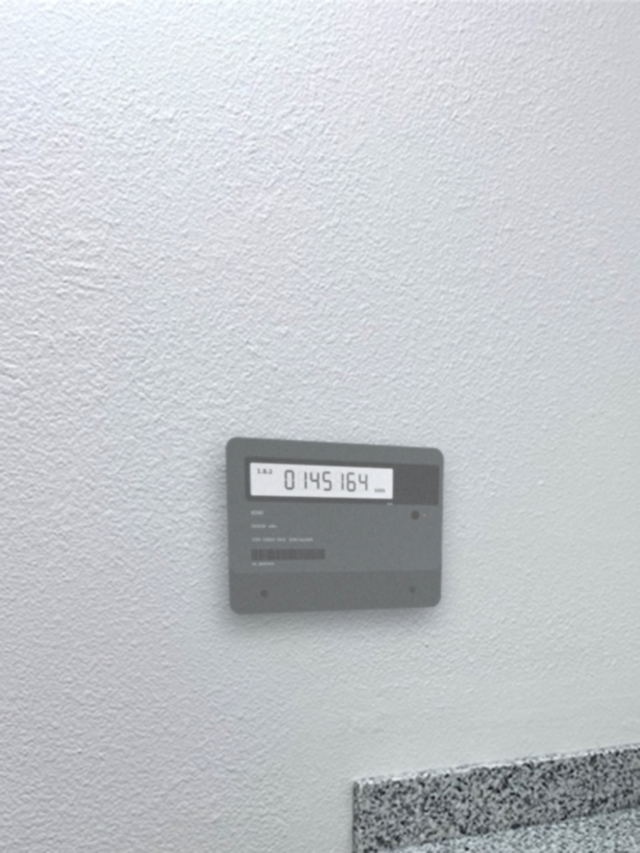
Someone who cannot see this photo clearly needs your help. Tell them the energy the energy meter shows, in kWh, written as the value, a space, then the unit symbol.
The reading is 145164 kWh
